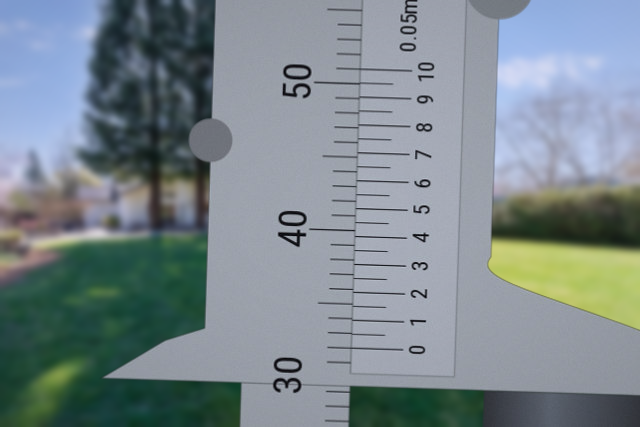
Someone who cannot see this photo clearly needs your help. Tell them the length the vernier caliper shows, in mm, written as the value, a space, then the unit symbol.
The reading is 32.0 mm
